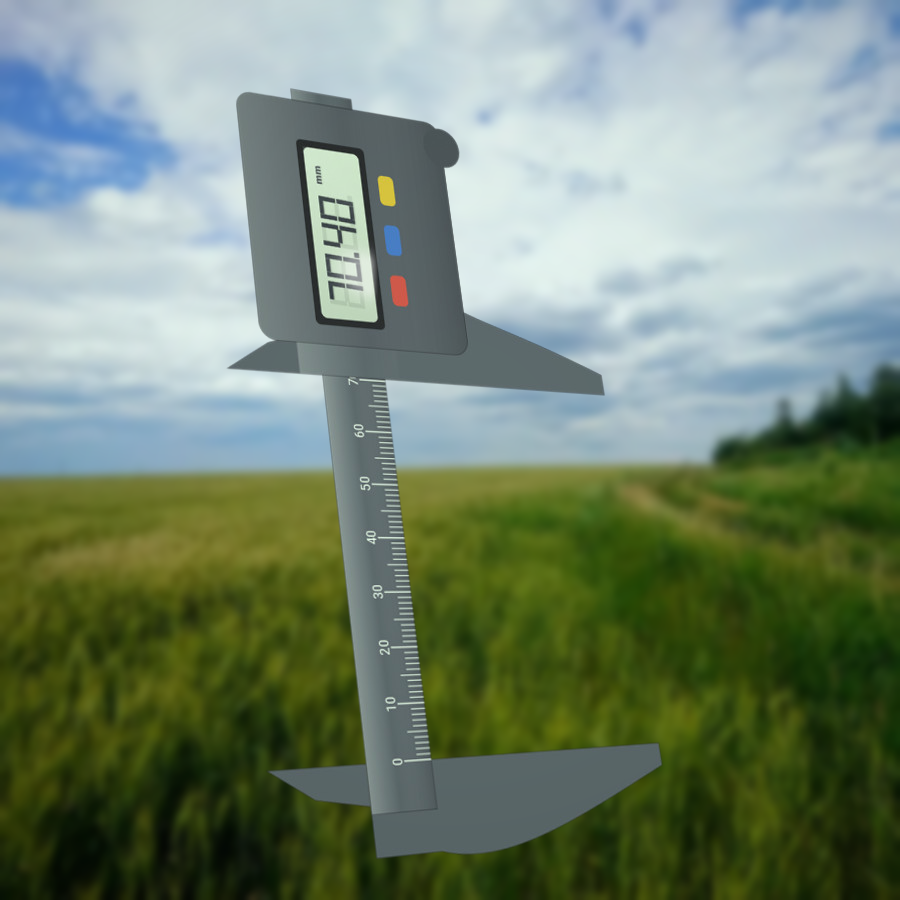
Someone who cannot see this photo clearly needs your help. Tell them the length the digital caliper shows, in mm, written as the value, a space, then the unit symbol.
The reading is 70.40 mm
